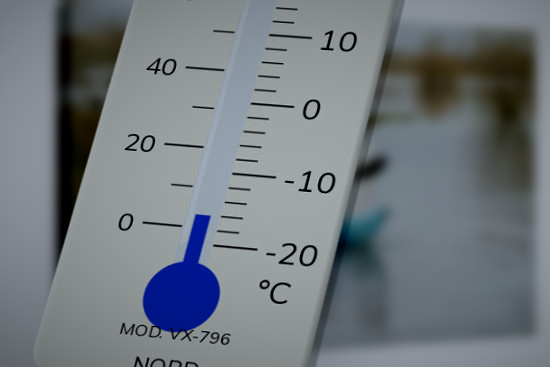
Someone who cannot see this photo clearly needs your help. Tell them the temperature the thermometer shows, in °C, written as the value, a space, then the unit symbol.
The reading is -16 °C
